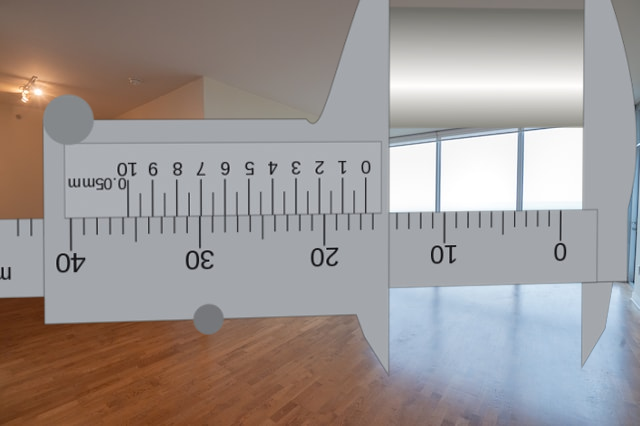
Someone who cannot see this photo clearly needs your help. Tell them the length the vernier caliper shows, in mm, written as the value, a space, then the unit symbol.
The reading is 16.6 mm
